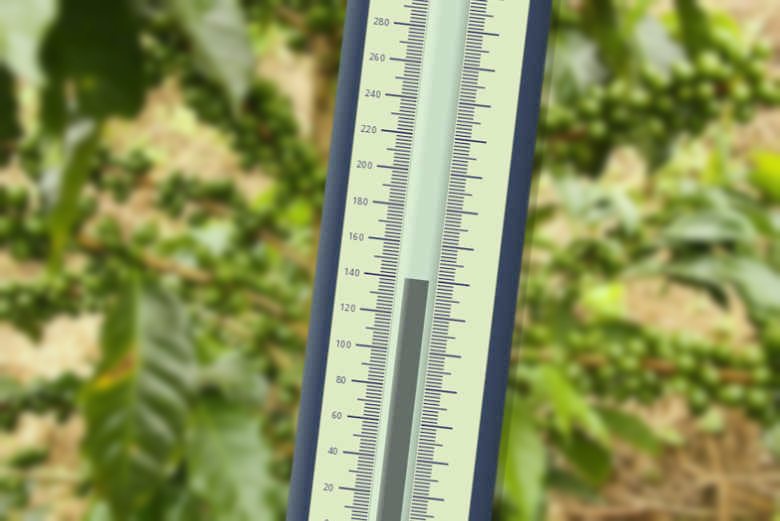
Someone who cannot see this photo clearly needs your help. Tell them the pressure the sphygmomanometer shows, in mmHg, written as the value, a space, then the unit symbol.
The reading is 140 mmHg
